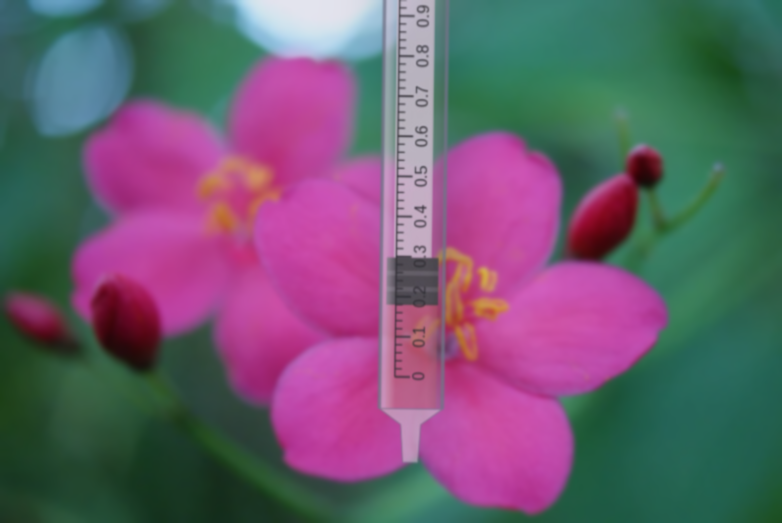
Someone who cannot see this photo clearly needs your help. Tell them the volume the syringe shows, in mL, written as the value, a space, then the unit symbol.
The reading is 0.18 mL
